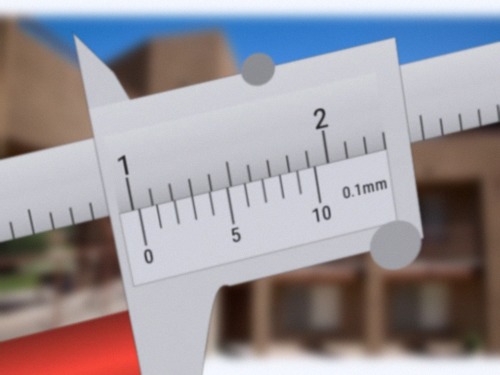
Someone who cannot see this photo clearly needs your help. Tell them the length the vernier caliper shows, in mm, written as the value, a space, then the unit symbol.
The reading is 10.3 mm
